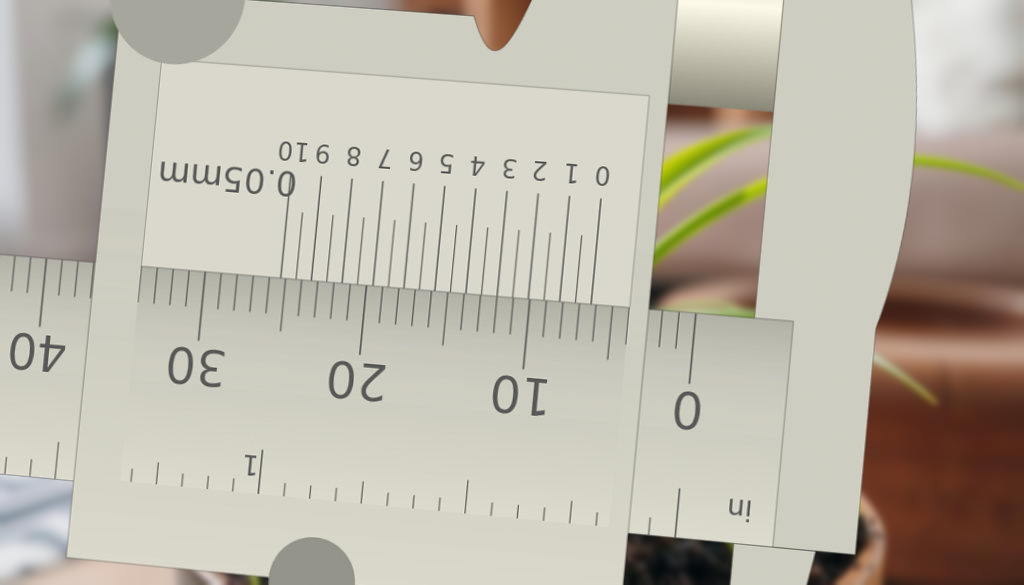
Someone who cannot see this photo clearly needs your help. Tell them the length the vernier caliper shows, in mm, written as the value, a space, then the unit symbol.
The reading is 6.3 mm
